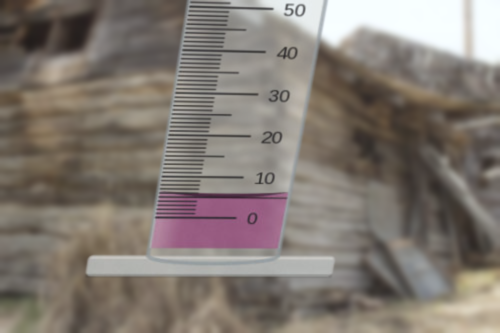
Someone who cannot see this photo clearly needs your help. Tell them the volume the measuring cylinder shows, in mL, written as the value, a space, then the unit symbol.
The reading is 5 mL
